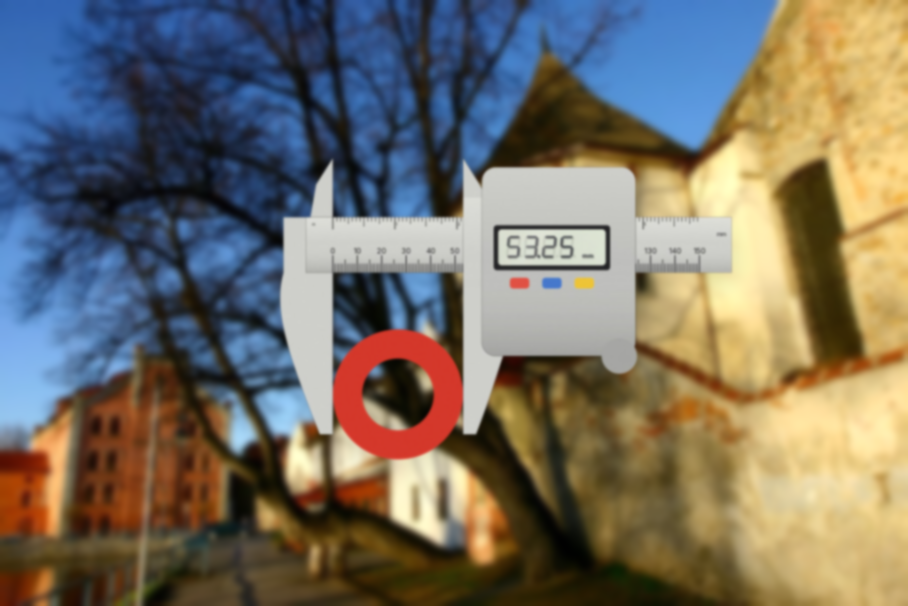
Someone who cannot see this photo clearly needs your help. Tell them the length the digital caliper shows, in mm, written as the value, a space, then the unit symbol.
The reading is 53.25 mm
